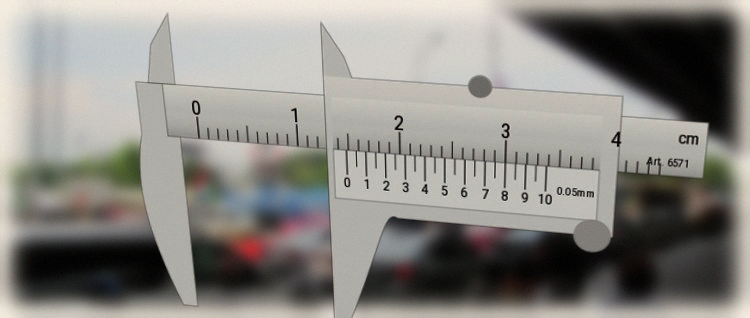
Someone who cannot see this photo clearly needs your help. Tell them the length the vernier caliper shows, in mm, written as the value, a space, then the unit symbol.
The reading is 14.8 mm
